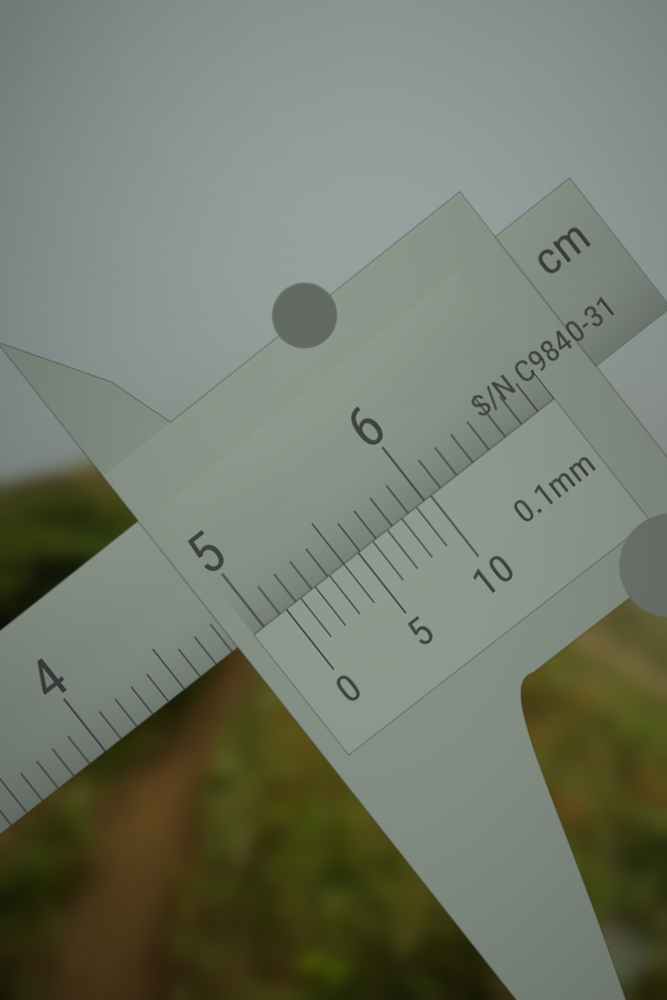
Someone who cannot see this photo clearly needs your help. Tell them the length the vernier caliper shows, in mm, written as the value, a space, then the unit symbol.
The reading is 51.4 mm
